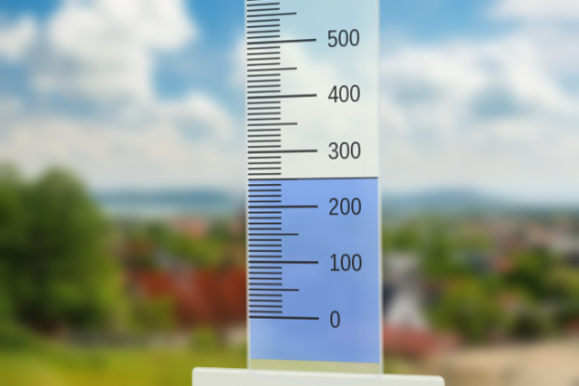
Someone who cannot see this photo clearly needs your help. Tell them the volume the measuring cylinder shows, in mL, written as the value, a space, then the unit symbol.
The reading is 250 mL
